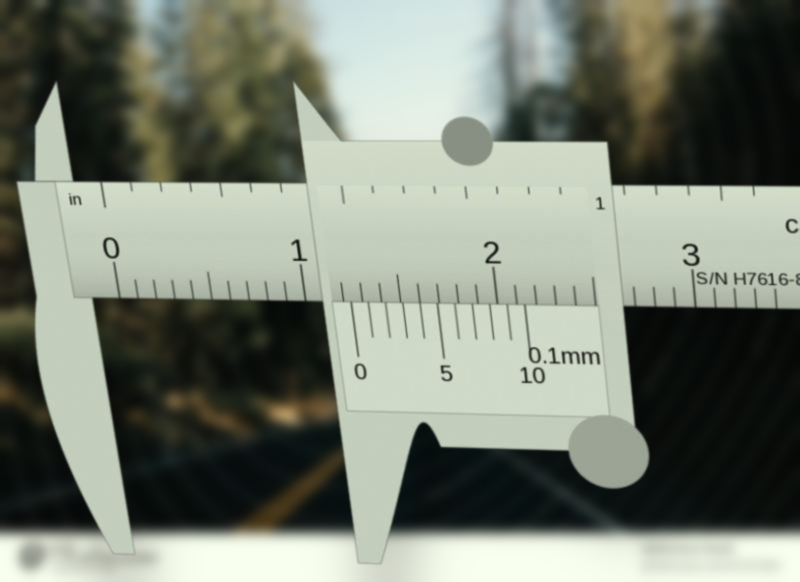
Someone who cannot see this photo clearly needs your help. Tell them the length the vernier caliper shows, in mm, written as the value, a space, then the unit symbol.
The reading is 12.4 mm
